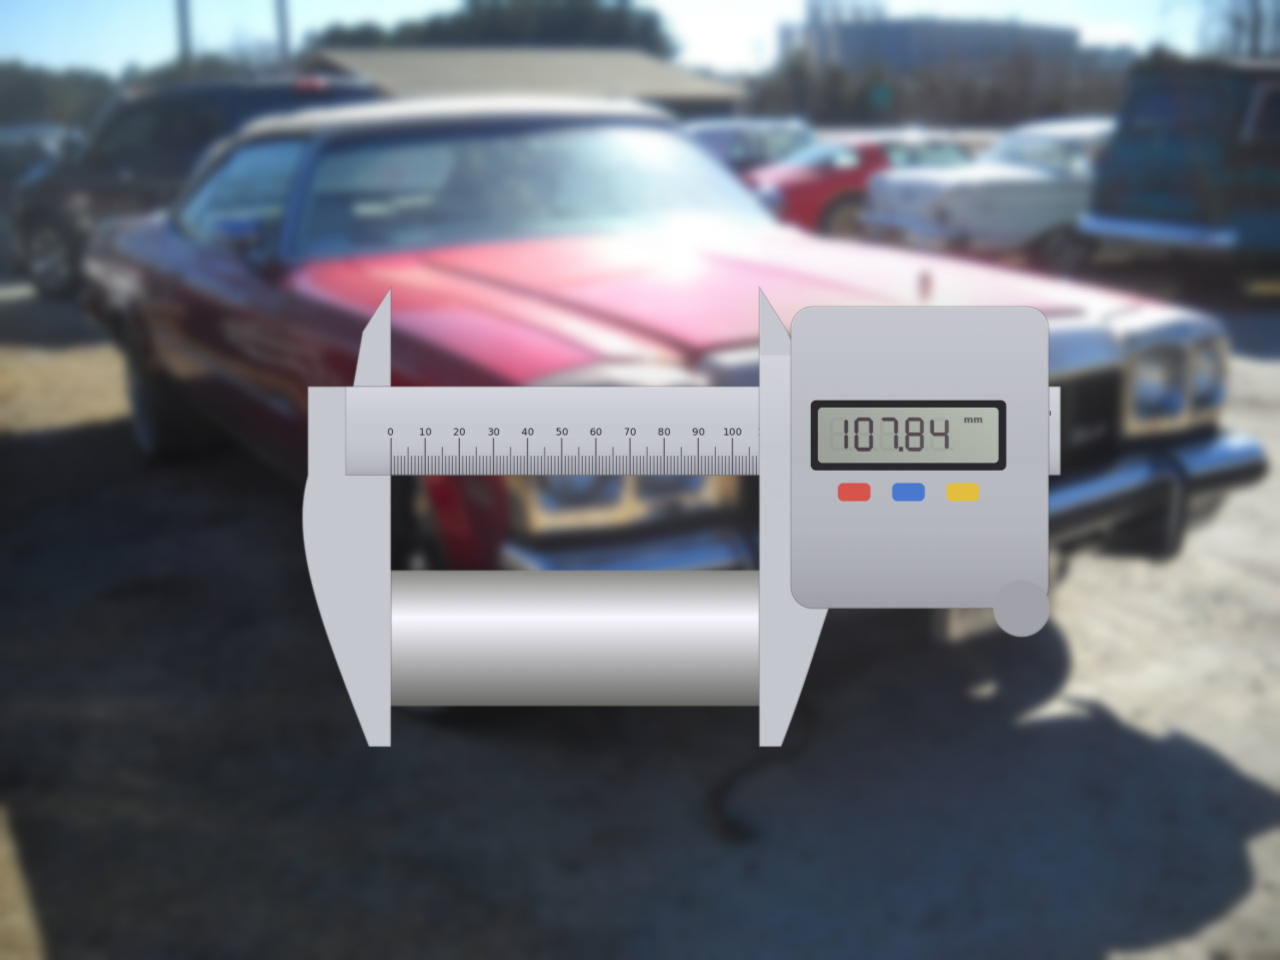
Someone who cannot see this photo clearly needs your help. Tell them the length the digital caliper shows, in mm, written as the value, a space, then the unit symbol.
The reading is 107.84 mm
